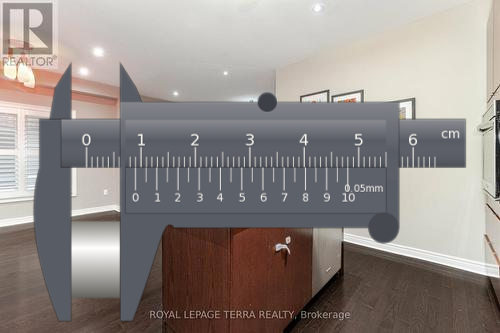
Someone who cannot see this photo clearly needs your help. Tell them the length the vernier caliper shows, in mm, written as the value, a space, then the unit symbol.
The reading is 9.0 mm
